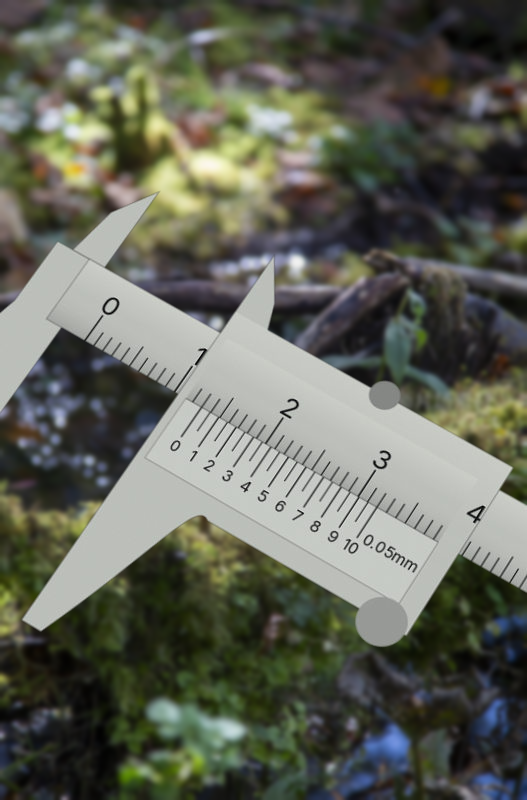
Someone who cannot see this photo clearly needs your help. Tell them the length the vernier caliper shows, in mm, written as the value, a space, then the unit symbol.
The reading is 13.0 mm
